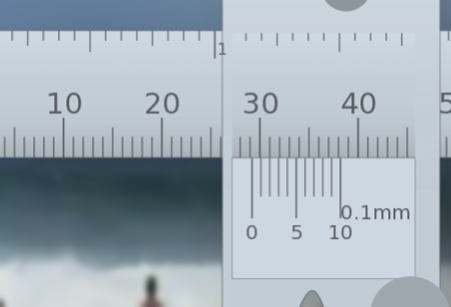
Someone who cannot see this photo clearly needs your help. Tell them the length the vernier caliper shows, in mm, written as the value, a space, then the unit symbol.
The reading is 29.2 mm
